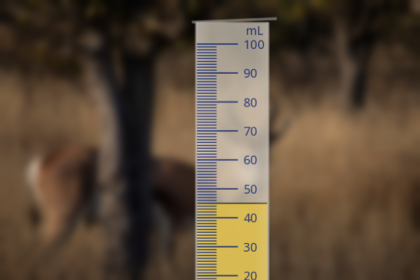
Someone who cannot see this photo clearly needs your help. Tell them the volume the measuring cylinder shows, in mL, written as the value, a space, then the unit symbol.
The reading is 45 mL
